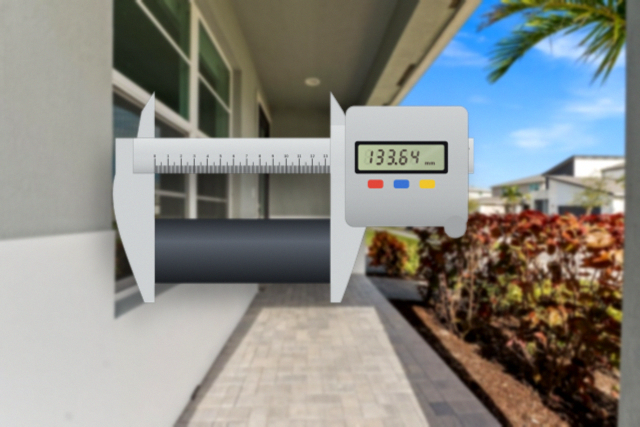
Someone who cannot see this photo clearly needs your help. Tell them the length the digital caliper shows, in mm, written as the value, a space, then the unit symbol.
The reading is 133.64 mm
